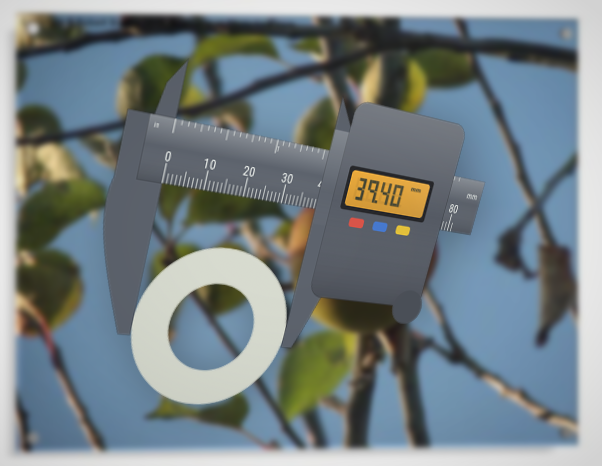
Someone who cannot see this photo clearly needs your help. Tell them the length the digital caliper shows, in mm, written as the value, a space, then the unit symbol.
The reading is 39.40 mm
